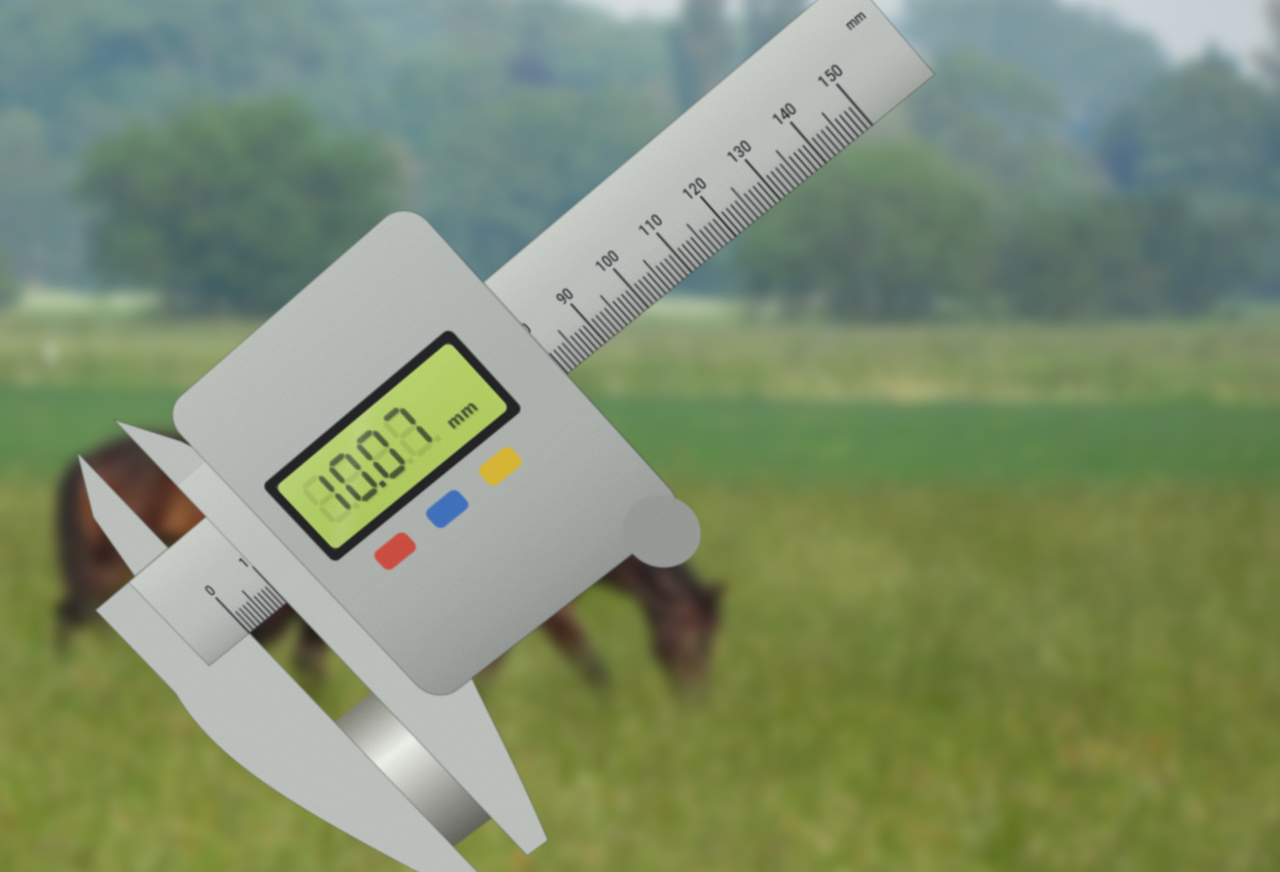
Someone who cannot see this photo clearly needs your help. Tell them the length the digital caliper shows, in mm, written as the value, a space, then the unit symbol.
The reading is 10.07 mm
